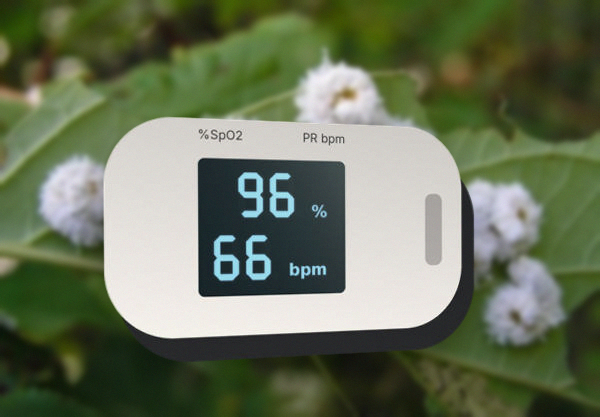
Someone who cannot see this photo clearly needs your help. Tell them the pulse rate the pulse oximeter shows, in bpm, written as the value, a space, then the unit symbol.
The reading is 66 bpm
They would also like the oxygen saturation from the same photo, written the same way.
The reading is 96 %
